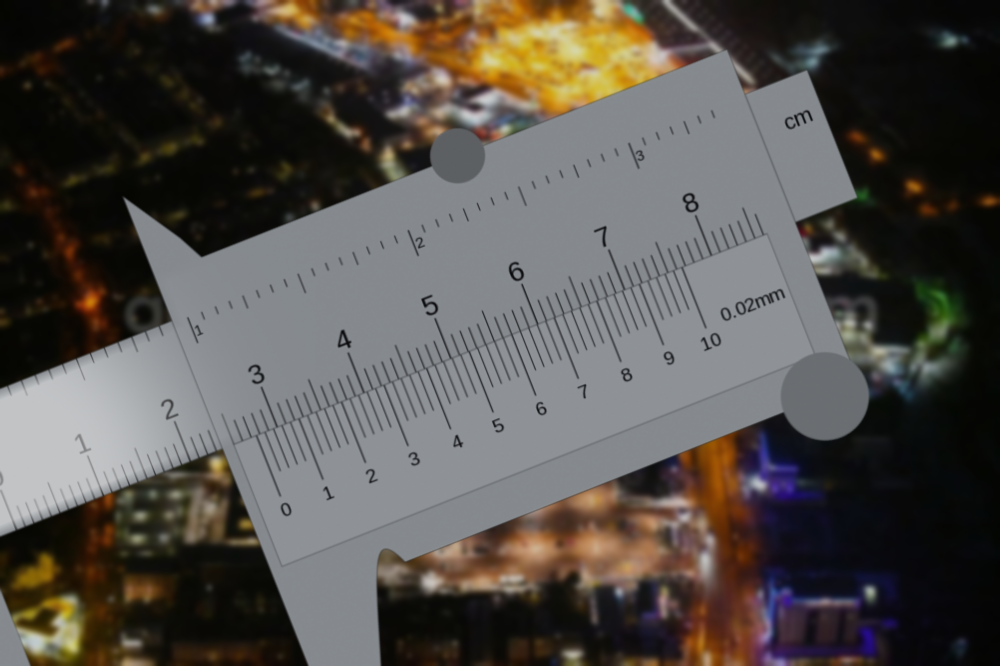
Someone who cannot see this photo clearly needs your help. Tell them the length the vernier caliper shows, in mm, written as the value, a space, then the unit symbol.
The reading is 27.6 mm
